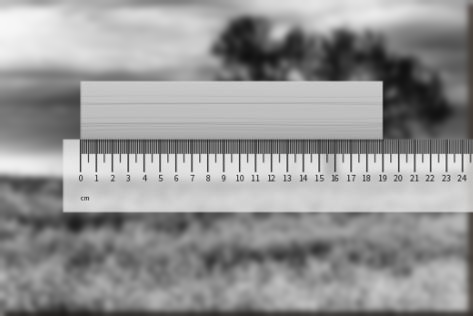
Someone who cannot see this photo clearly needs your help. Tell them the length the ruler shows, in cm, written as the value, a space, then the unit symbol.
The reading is 19 cm
